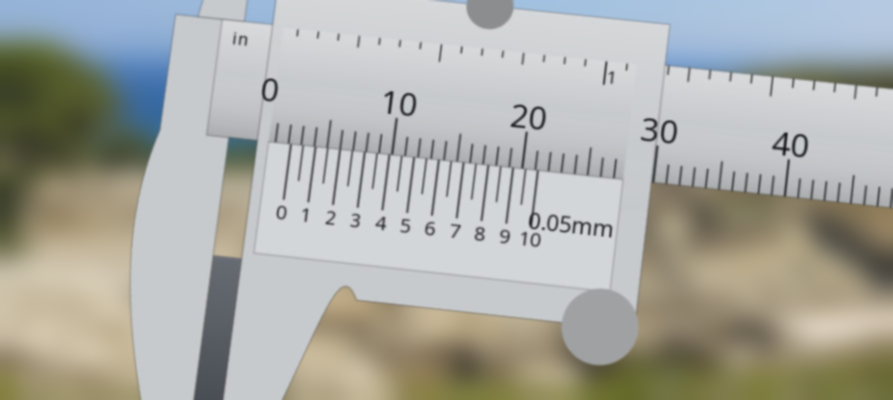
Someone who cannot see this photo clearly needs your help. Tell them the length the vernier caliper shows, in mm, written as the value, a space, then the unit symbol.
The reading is 2.2 mm
